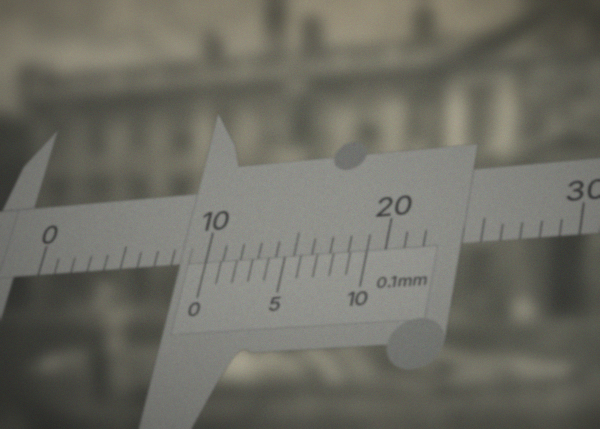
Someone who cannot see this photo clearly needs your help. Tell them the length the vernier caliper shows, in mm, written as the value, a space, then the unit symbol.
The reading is 10.0 mm
